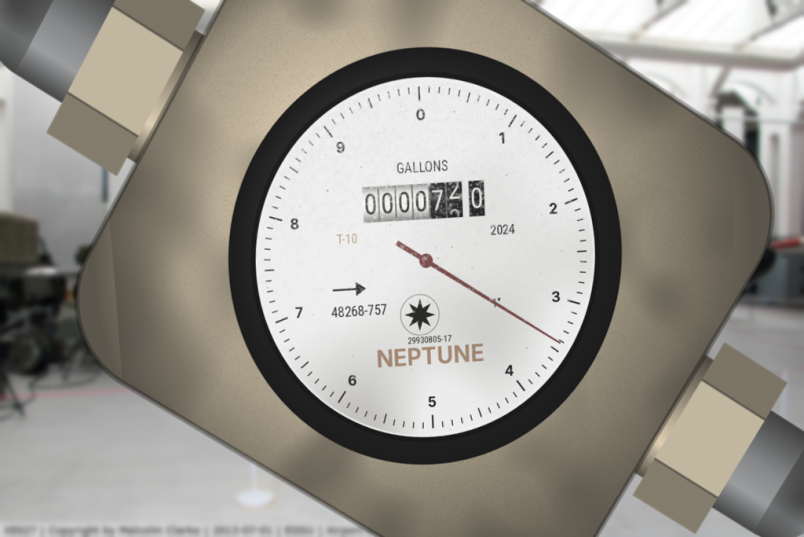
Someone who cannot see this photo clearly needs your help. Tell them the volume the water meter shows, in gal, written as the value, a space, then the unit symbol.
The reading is 723.4 gal
